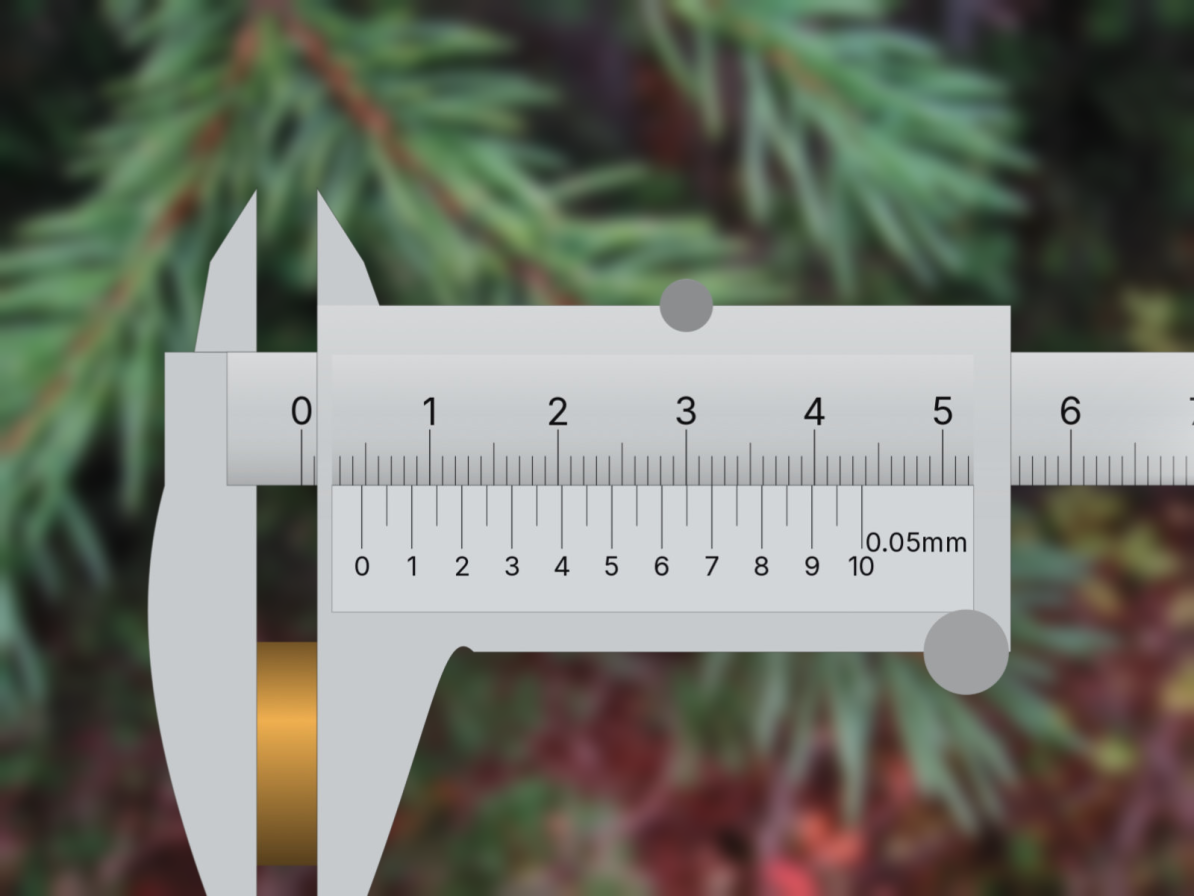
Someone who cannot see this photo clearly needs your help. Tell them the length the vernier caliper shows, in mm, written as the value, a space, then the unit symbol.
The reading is 4.7 mm
